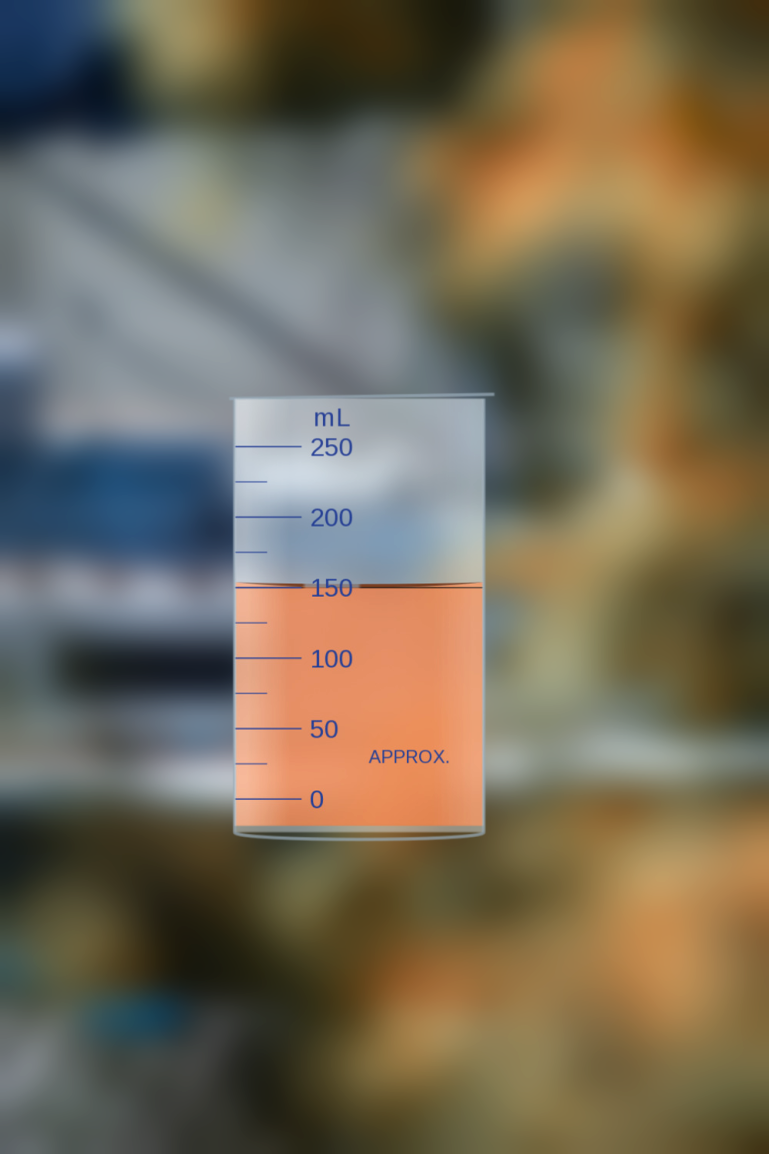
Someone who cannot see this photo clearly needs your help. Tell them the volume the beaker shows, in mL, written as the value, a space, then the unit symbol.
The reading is 150 mL
